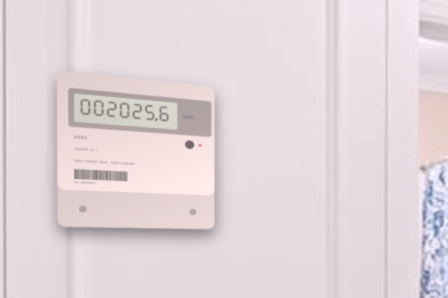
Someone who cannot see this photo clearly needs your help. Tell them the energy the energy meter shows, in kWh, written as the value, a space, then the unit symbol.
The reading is 2025.6 kWh
